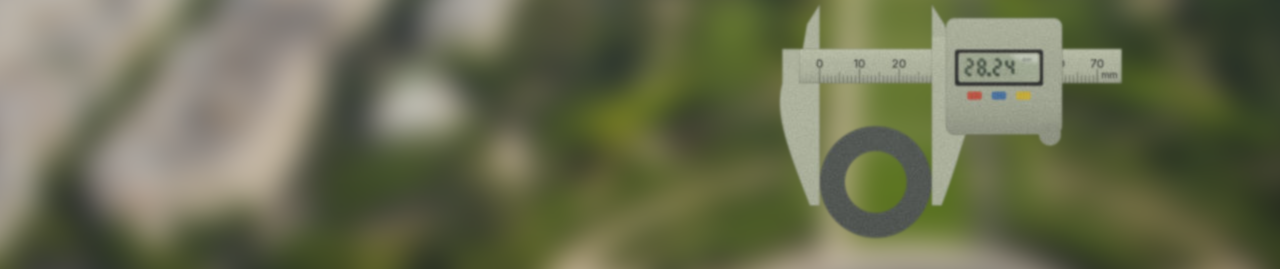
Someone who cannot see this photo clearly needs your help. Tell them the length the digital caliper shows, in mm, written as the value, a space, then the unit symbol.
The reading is 28.24 mm
